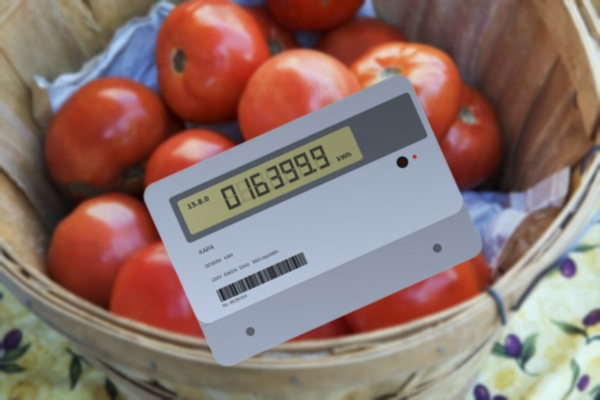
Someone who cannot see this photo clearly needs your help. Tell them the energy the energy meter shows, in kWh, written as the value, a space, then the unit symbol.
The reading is 16399.9 kWh
